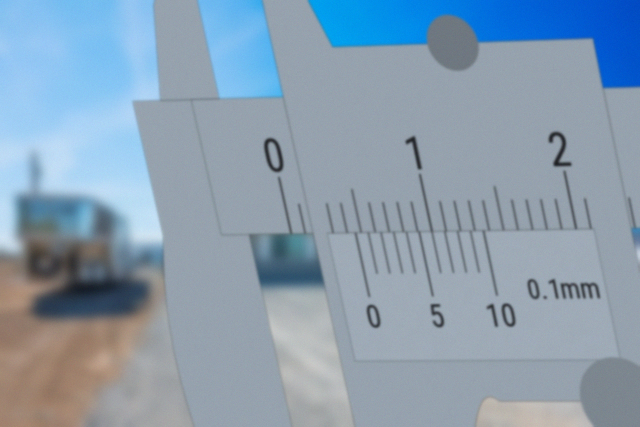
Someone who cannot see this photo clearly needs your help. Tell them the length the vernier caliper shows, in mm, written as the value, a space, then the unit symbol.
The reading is 4.6 mm
